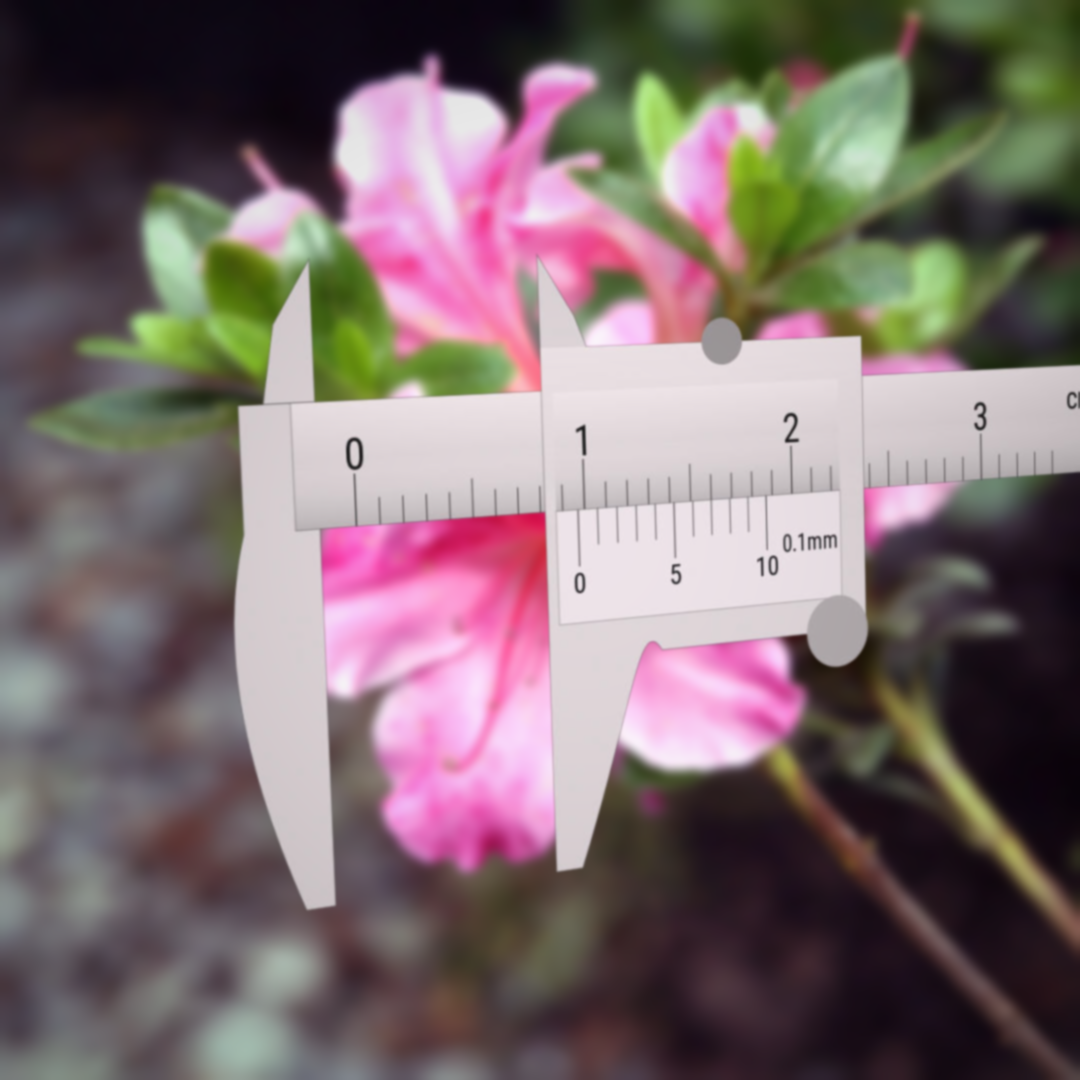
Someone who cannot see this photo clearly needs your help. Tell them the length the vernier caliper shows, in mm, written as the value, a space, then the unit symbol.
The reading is 9.7 mm
